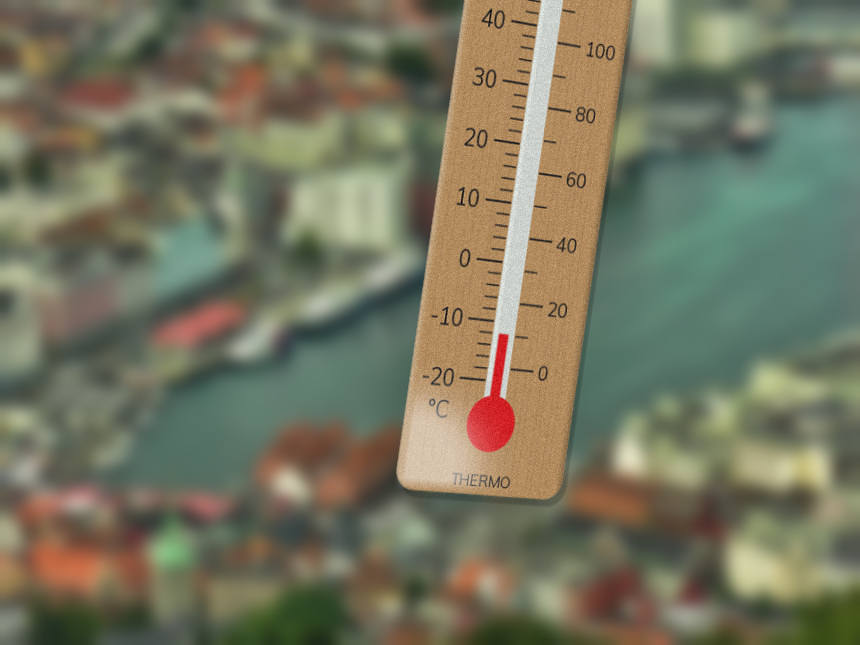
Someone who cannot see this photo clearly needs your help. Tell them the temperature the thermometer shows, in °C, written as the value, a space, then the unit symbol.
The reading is -12 °C
